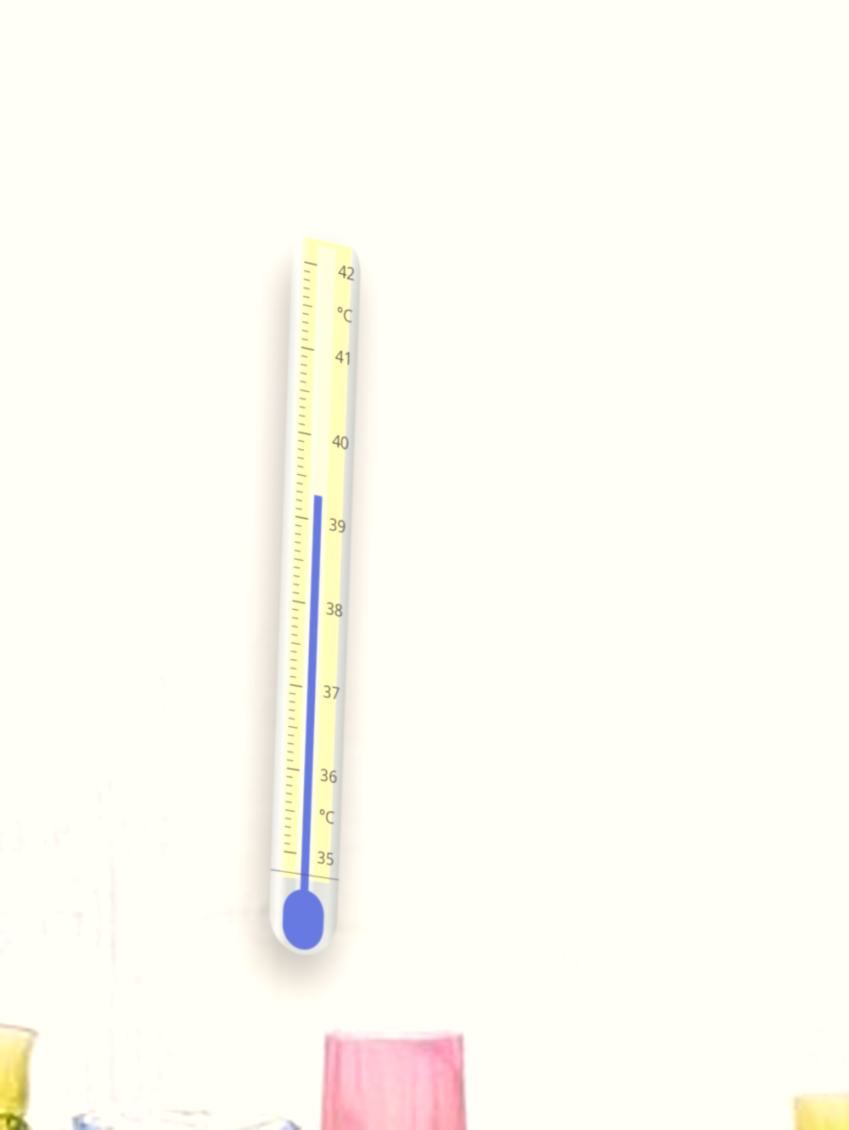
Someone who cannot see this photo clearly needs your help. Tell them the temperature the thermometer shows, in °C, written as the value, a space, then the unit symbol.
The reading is 39.3 °C
